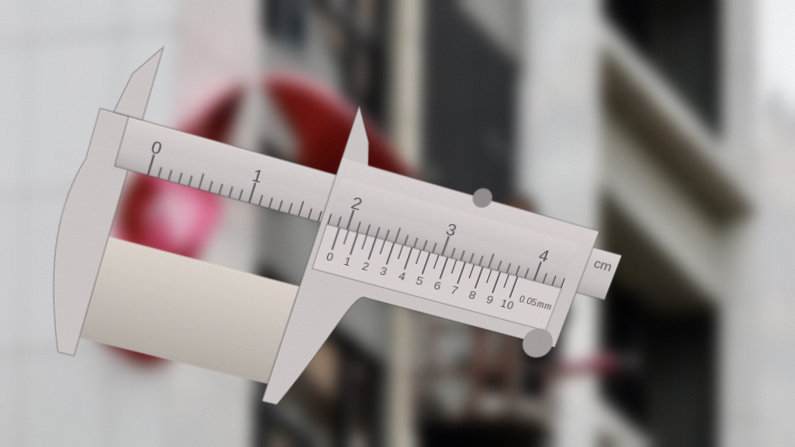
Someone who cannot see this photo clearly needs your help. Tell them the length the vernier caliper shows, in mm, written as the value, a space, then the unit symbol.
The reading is 19.2 mm
